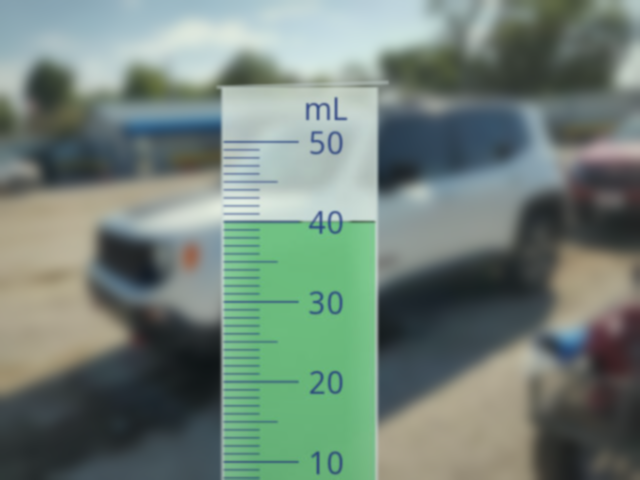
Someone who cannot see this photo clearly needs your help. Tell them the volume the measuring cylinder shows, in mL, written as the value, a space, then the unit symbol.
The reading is 40 mL
